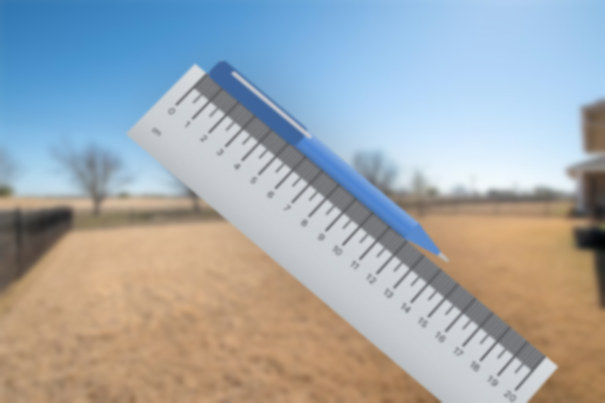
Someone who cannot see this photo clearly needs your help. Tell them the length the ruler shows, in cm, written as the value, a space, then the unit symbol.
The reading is 14 cm
